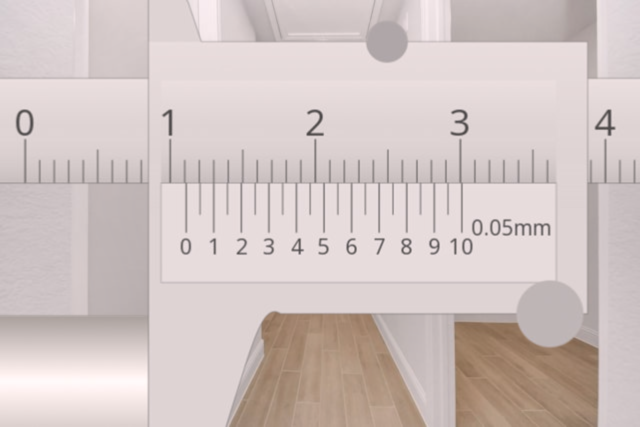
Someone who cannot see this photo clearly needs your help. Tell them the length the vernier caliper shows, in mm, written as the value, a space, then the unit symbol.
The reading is 11.1 mm
